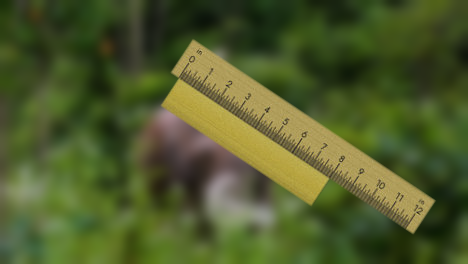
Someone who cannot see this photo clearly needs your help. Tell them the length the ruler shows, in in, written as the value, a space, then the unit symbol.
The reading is 8 in
